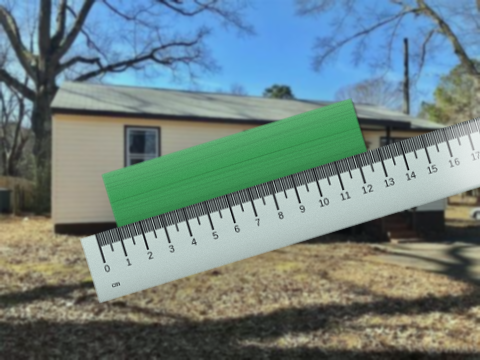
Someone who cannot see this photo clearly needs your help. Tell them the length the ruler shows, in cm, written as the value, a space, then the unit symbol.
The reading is 11.5 cm
